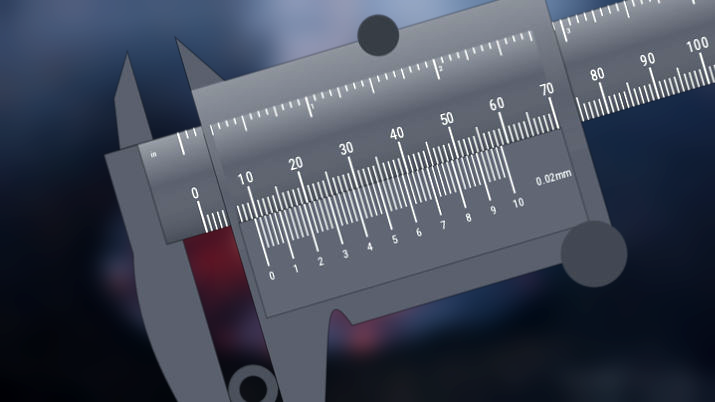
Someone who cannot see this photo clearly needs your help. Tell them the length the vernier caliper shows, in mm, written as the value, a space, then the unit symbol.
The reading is 9.5 mm
